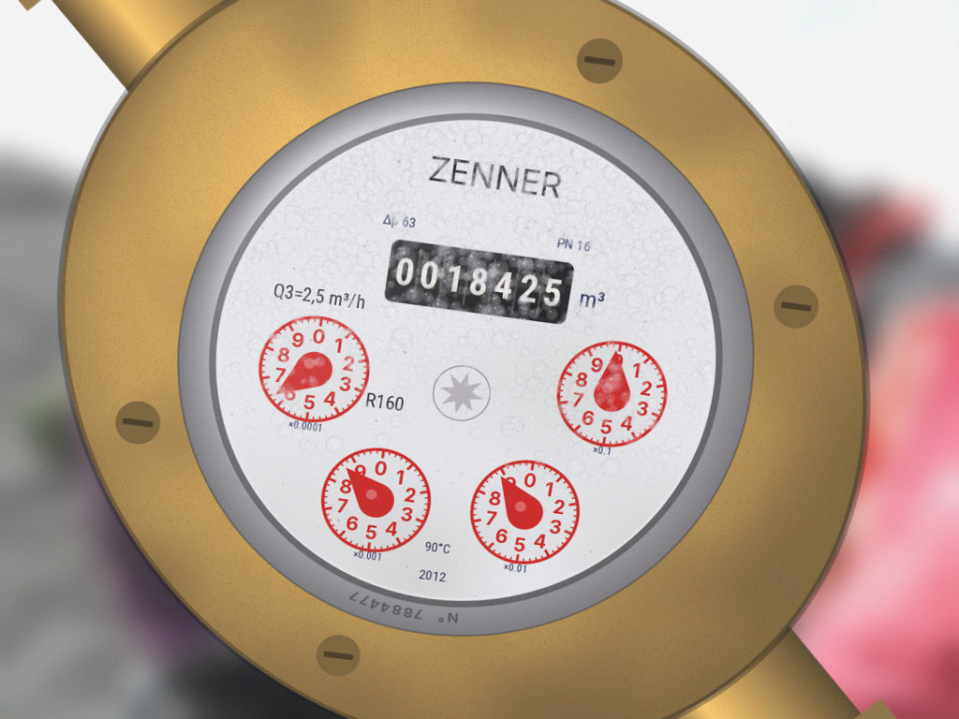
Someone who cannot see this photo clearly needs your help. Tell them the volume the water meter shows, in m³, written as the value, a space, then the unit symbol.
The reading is 18424.9886 m³
